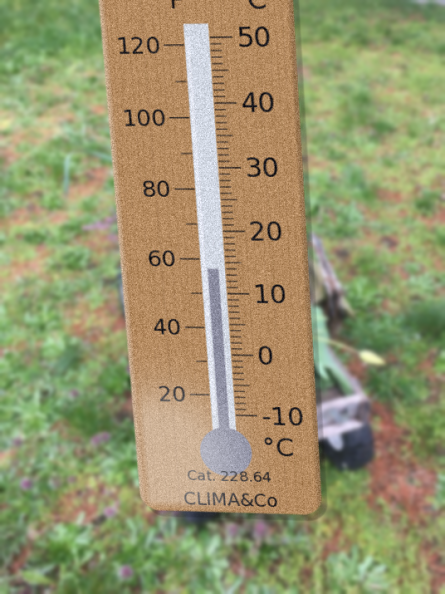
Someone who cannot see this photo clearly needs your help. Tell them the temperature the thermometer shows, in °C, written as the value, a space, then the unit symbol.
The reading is 14 °C
